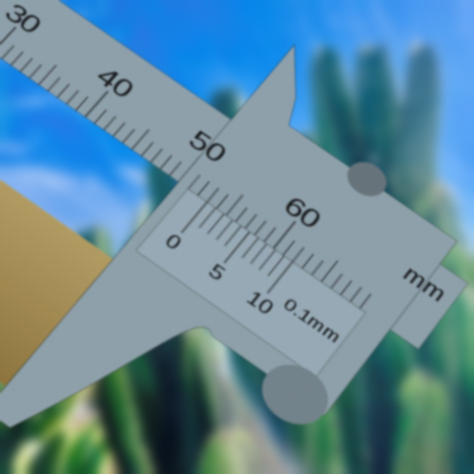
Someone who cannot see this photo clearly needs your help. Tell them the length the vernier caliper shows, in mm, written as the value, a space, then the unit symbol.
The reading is 53.0 mm
